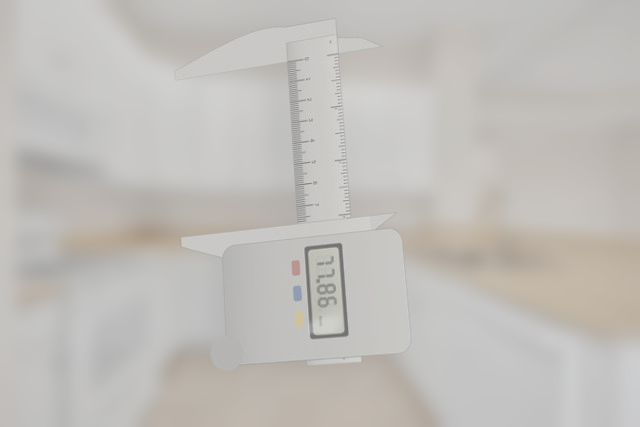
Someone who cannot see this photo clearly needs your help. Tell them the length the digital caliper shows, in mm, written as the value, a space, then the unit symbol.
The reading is 77.86 mm
